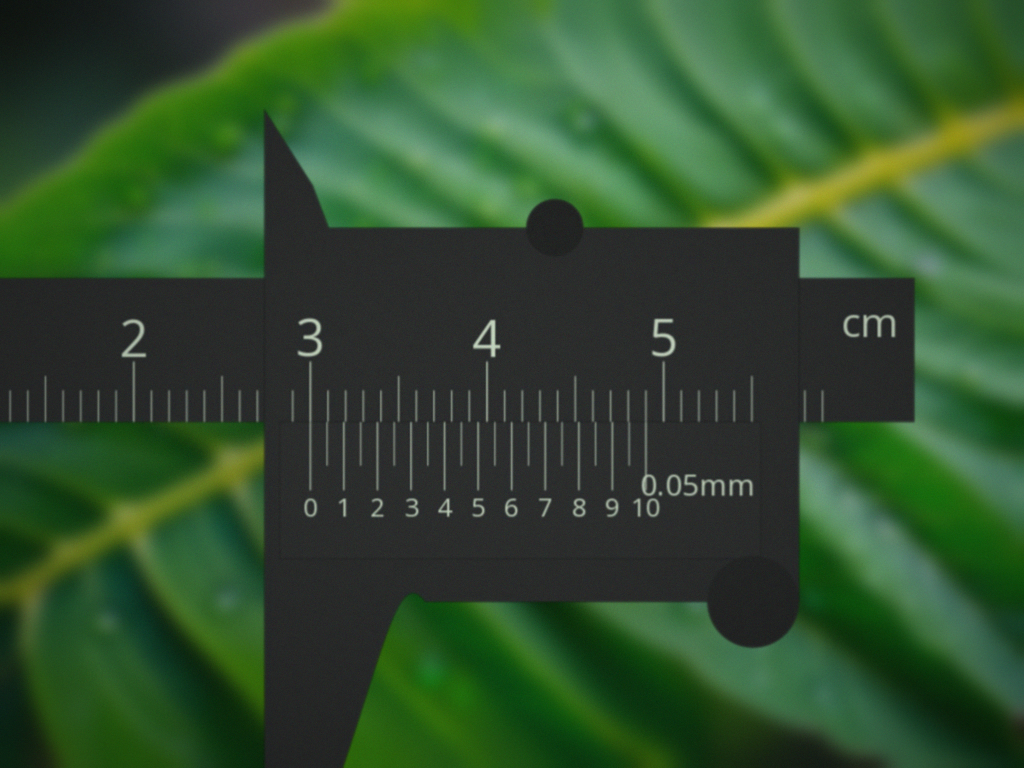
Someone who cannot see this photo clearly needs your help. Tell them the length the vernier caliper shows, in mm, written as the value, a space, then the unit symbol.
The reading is 30.0 mm
